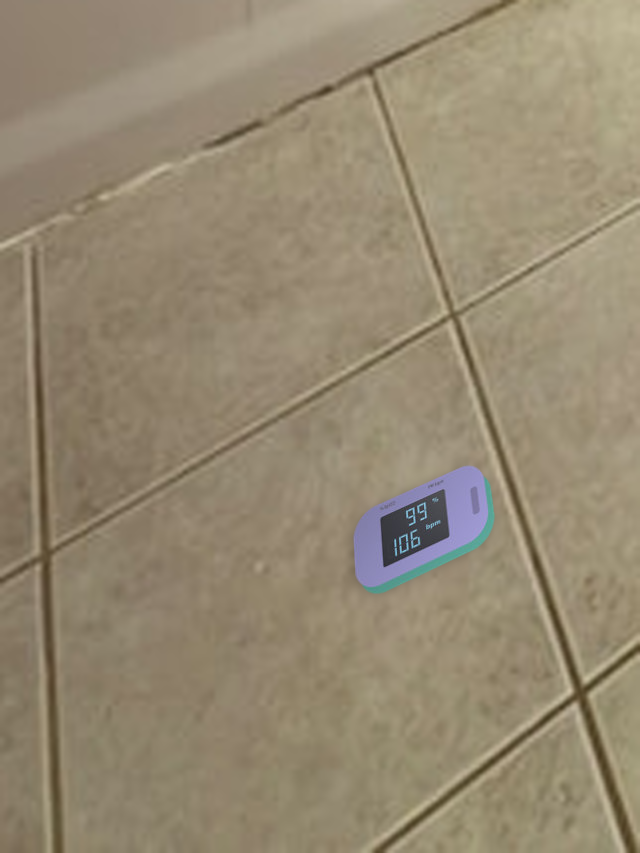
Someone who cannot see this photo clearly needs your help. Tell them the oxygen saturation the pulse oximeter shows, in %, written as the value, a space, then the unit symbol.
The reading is 99 %
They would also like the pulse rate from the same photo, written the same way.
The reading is 106 bpm
